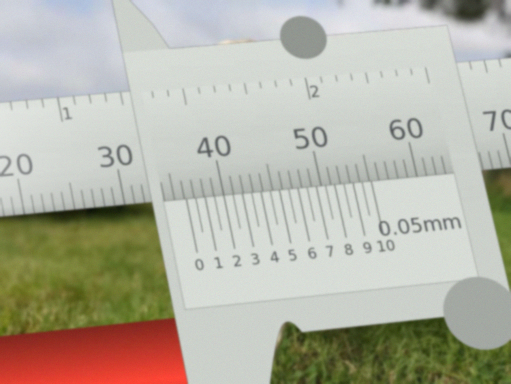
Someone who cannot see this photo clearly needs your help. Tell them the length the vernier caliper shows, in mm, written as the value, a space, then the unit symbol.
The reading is 36.2 mm
